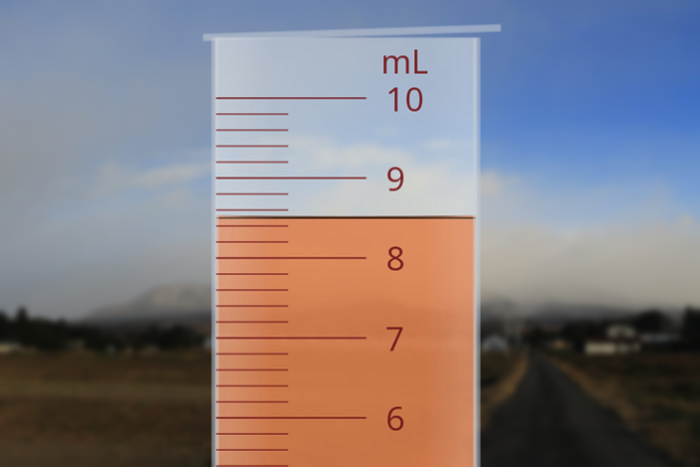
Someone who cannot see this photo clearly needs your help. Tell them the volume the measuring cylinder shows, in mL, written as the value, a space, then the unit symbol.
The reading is 8.5 mL
